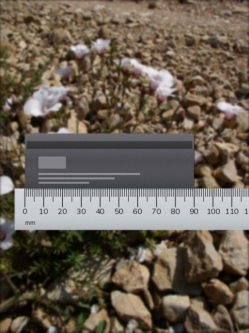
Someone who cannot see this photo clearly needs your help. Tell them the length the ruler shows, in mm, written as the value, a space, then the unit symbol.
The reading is 90 mm
